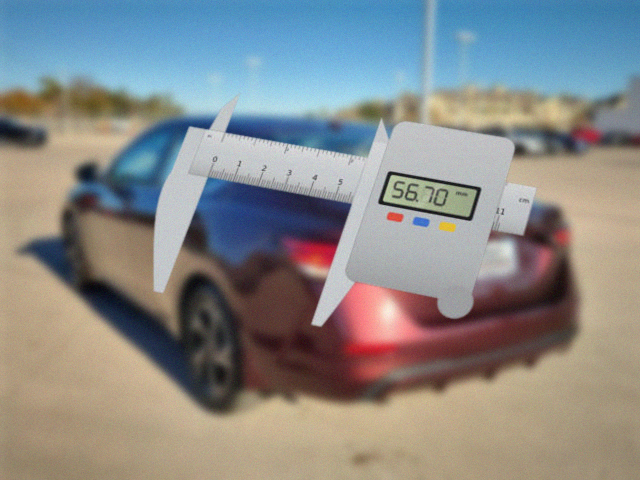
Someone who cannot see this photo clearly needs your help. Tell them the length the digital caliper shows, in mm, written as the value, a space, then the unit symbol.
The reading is 56.70 mm
